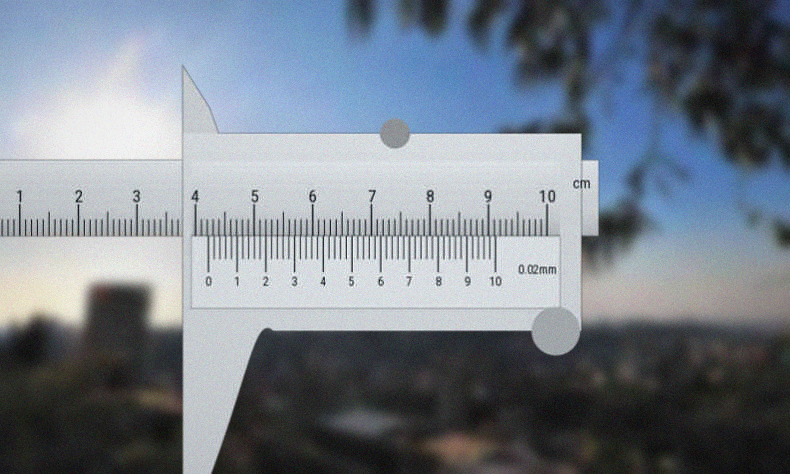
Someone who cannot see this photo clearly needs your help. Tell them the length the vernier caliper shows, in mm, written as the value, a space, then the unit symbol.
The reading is 42.2 mm
